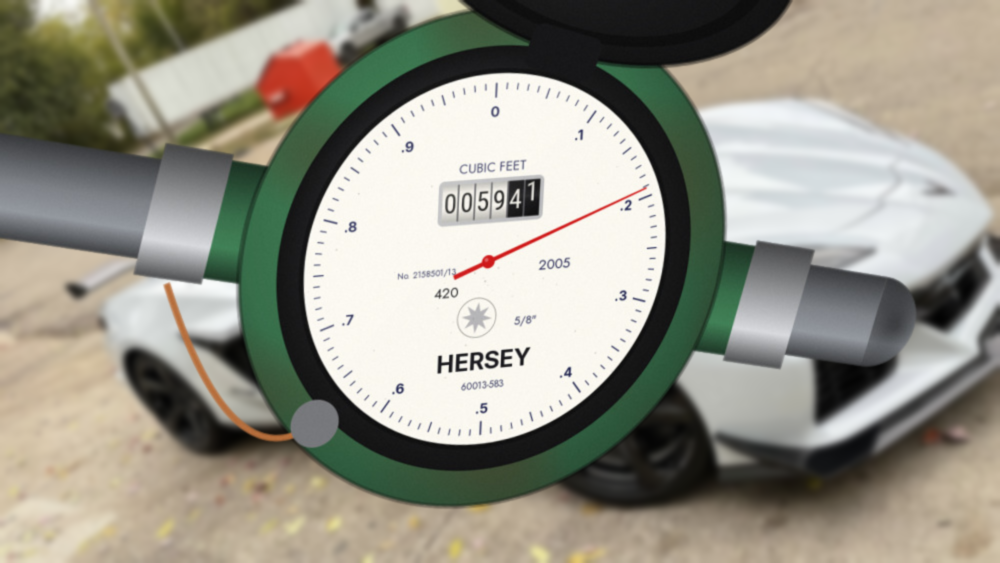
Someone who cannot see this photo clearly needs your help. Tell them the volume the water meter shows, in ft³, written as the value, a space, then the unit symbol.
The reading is 5941.19 ft³
